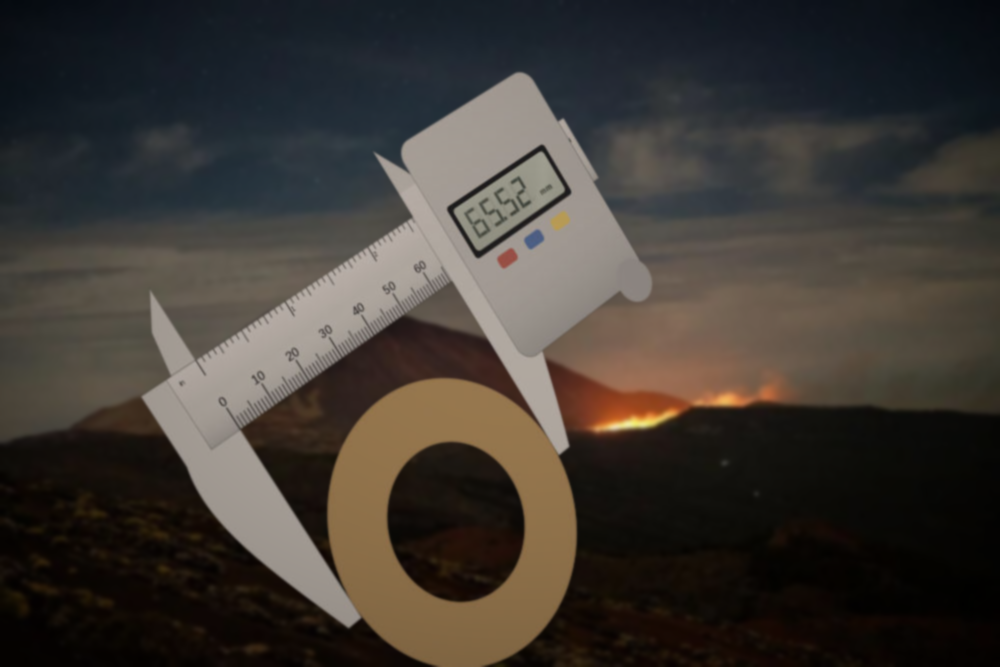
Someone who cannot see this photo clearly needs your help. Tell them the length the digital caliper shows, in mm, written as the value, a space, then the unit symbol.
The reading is 65.52 mm
